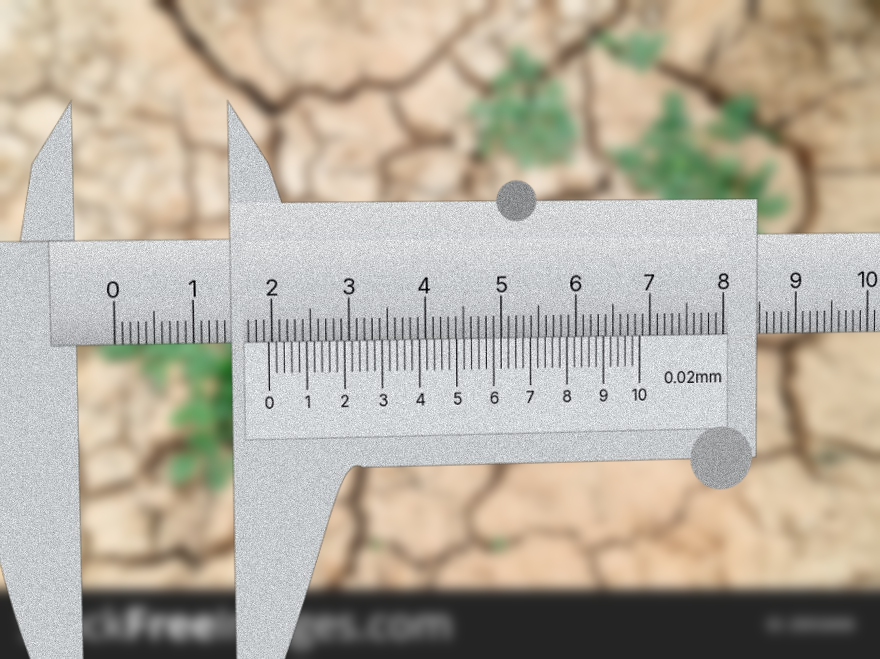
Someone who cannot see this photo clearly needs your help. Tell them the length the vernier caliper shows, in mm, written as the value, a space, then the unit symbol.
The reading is 19.6 mm
